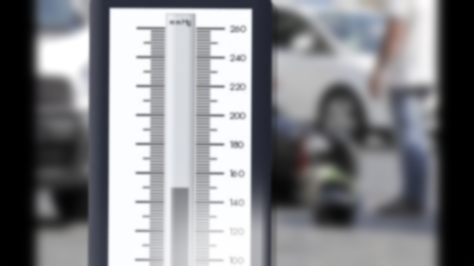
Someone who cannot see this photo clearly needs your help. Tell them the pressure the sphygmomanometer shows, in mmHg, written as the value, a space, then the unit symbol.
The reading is 150 mmHg
